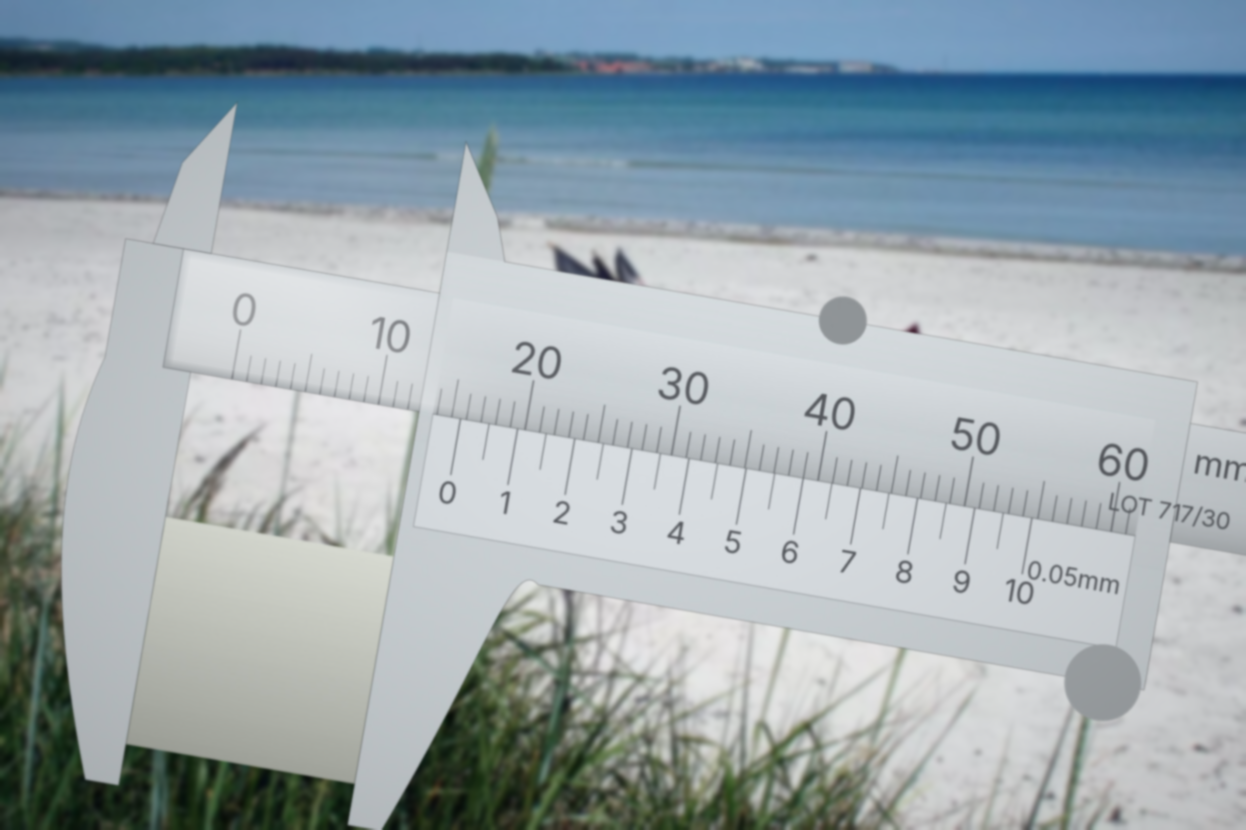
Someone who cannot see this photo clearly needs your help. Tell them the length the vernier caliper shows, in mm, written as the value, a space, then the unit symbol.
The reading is 15.6 mm
